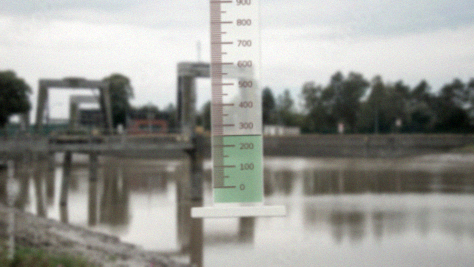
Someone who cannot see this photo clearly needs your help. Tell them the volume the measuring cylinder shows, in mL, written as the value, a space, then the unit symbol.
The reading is 250 mL
